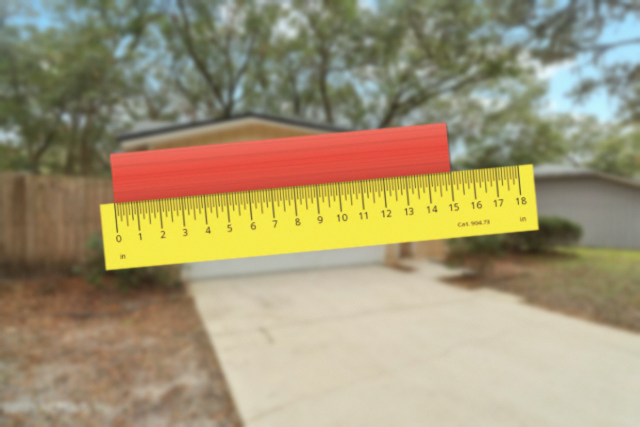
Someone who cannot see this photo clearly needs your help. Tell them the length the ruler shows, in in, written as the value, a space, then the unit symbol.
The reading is 15 in
